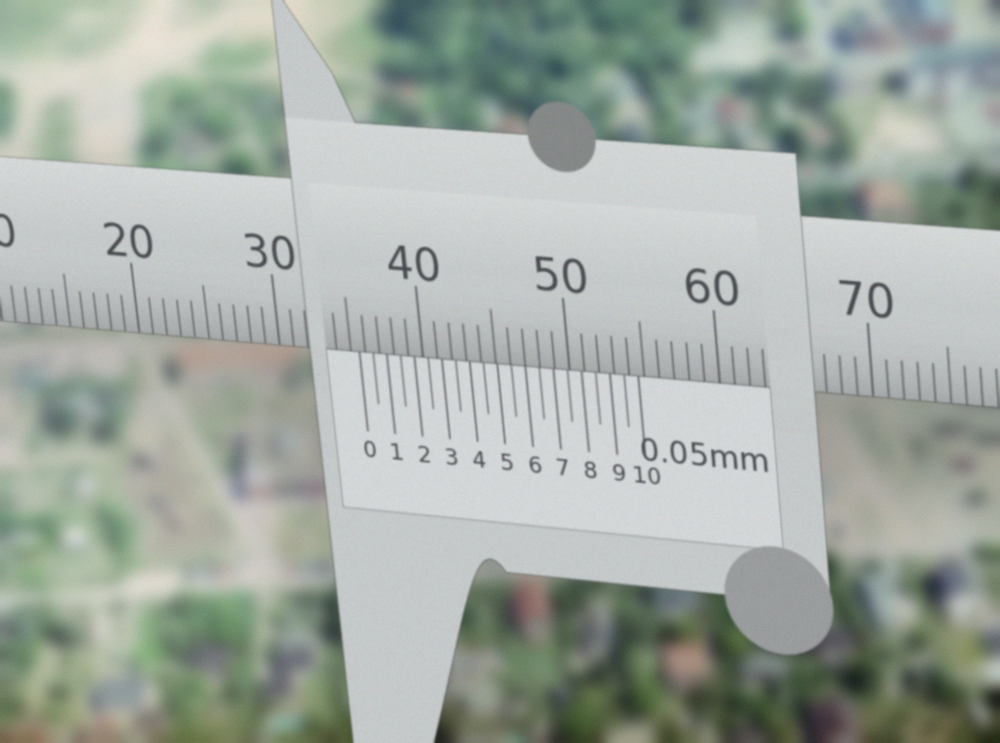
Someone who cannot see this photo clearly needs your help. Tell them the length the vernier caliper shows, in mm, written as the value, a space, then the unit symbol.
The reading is 35.6 mm
